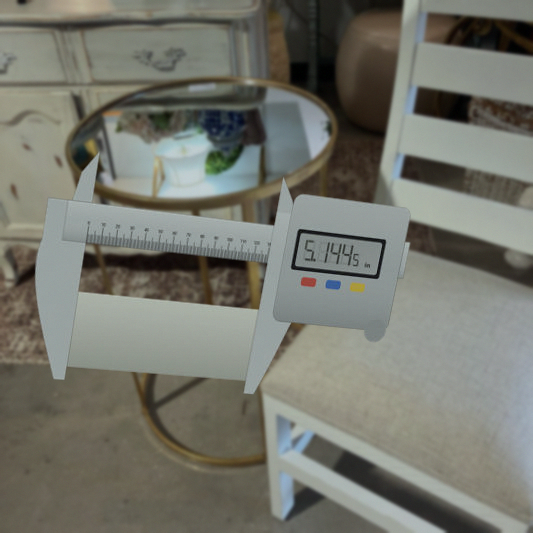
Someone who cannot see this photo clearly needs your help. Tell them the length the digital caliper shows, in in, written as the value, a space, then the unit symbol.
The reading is 5.1445 in
